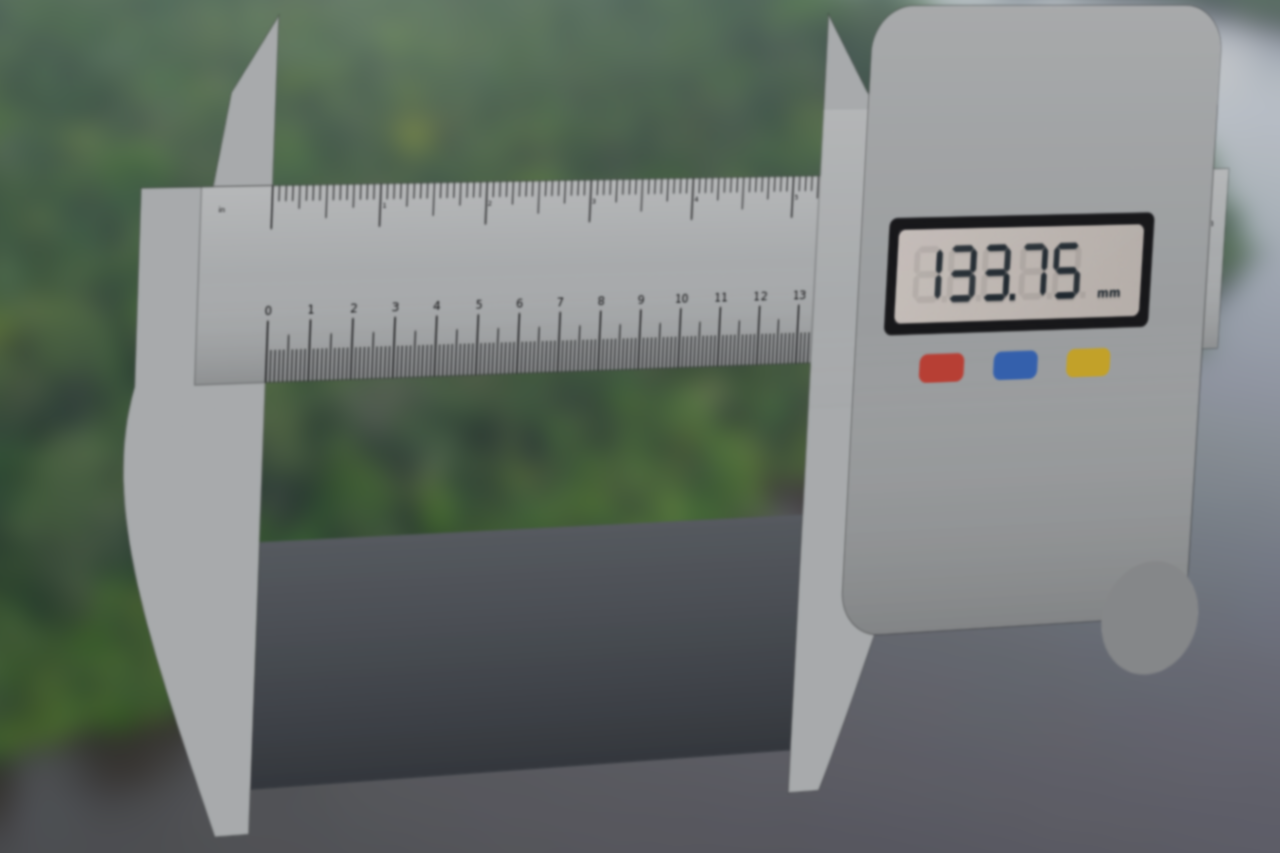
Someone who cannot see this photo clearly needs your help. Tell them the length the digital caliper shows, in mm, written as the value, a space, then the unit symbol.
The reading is 133.75 mm
